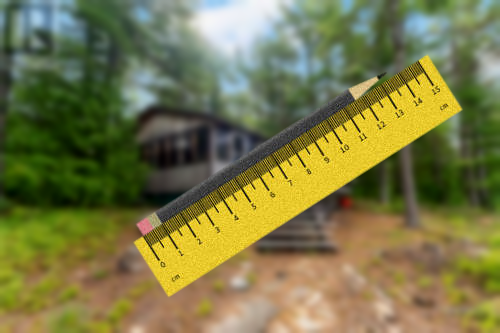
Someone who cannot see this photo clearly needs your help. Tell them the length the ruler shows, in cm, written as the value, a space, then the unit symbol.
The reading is 13.5 cm
